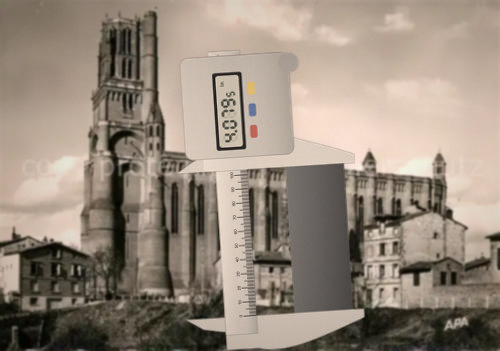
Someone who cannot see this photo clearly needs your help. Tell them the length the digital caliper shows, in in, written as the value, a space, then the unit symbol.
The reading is 4.0795 in
